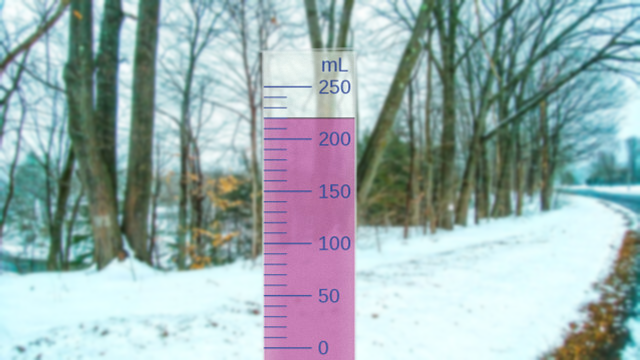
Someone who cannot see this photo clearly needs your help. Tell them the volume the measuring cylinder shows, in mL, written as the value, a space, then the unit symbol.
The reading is 220 mL
